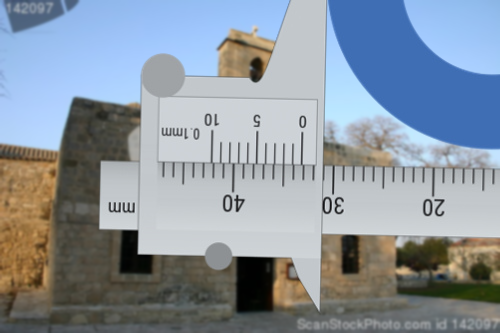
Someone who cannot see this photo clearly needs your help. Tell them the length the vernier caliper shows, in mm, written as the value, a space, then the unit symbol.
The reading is 33.2 mm
